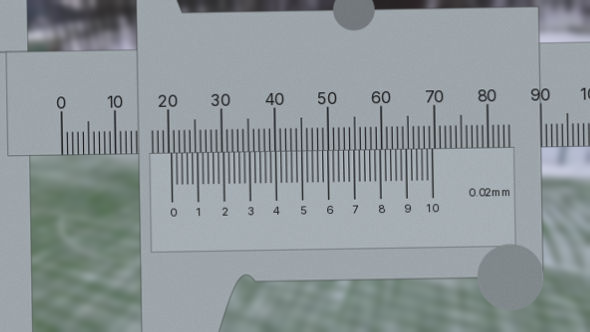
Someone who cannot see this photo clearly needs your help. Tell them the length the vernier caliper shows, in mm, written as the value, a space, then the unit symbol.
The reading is 20.5 mm
